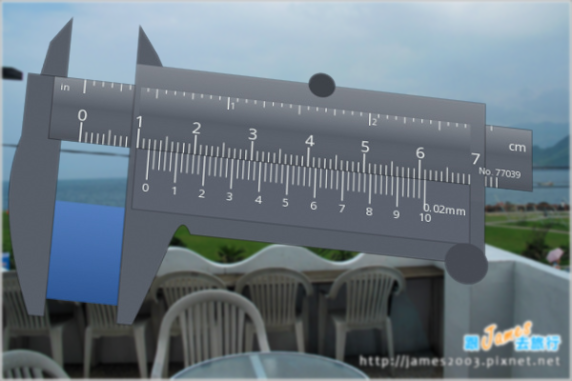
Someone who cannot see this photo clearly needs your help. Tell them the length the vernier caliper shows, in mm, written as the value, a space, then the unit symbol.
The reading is 12.0 mm
